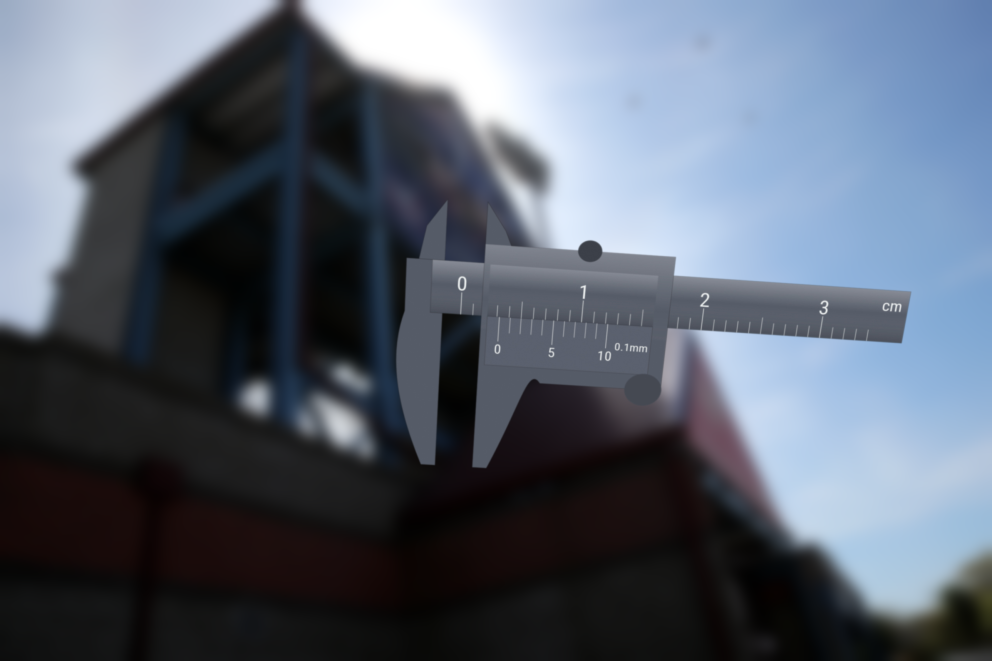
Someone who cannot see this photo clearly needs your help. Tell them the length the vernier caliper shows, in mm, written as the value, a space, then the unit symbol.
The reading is 3.2 mm
